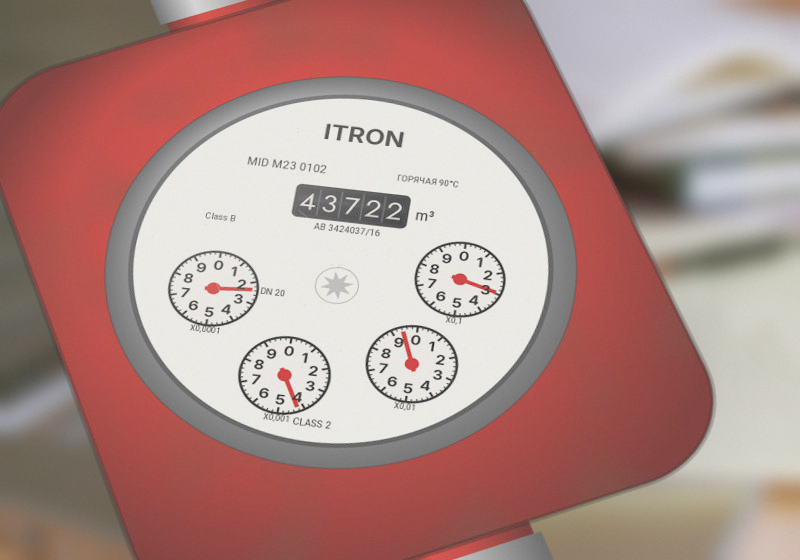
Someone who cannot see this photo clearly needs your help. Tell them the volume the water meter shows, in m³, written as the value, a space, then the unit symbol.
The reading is 43722.2942 m³
